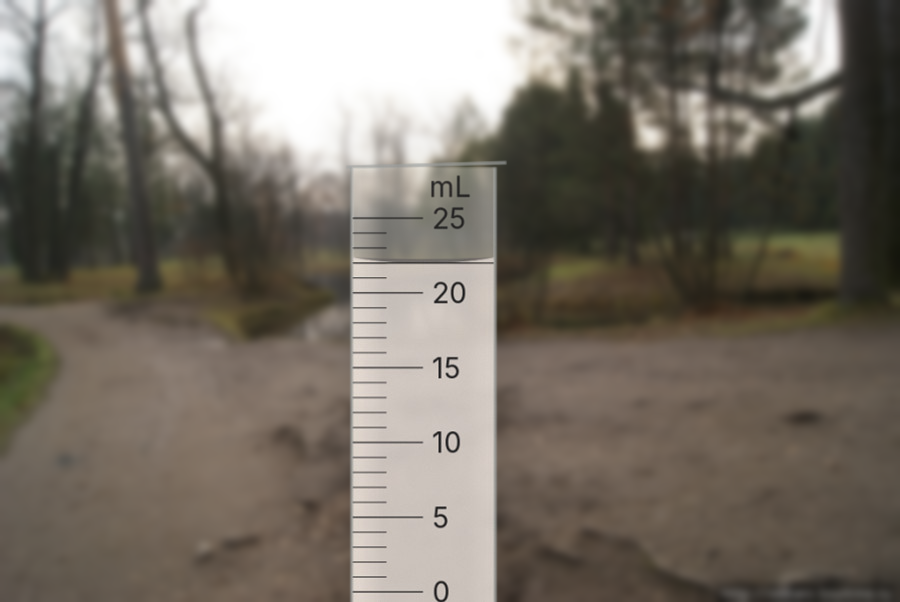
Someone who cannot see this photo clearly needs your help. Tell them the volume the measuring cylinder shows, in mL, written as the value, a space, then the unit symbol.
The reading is 22 mL
